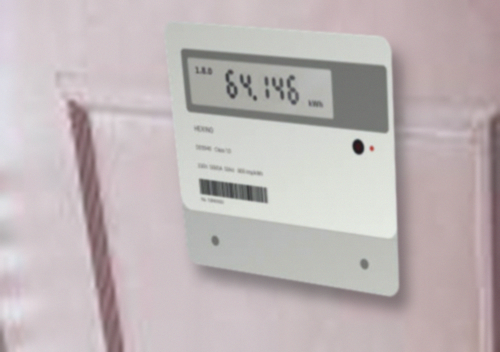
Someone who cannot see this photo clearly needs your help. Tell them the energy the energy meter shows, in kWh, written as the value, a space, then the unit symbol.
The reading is 64.146 kWh
